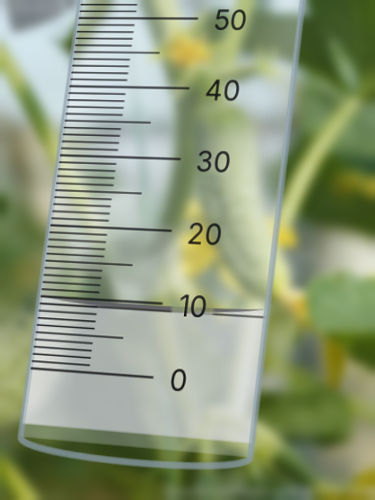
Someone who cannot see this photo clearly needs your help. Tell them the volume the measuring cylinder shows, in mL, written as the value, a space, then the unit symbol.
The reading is 9 mL
